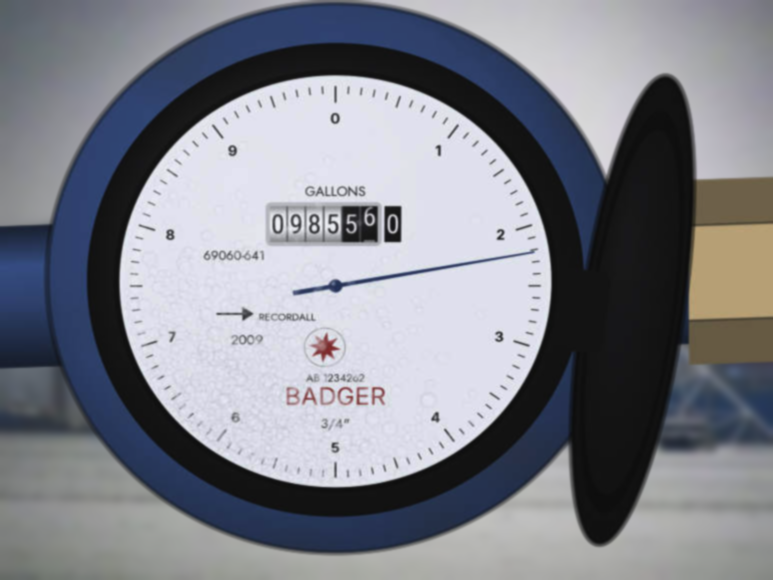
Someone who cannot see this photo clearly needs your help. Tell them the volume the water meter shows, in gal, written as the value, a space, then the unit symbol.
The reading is 985562.2 gal
